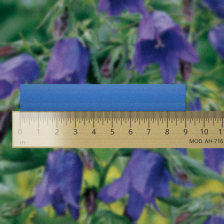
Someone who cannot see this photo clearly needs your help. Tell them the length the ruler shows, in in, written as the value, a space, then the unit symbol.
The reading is 9 in
